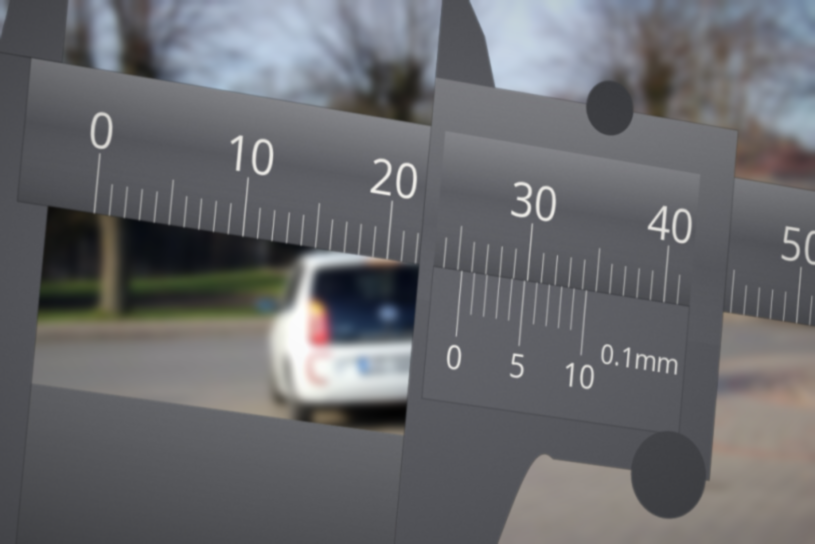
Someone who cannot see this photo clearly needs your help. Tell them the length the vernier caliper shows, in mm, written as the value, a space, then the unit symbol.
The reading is 25.3 mm
